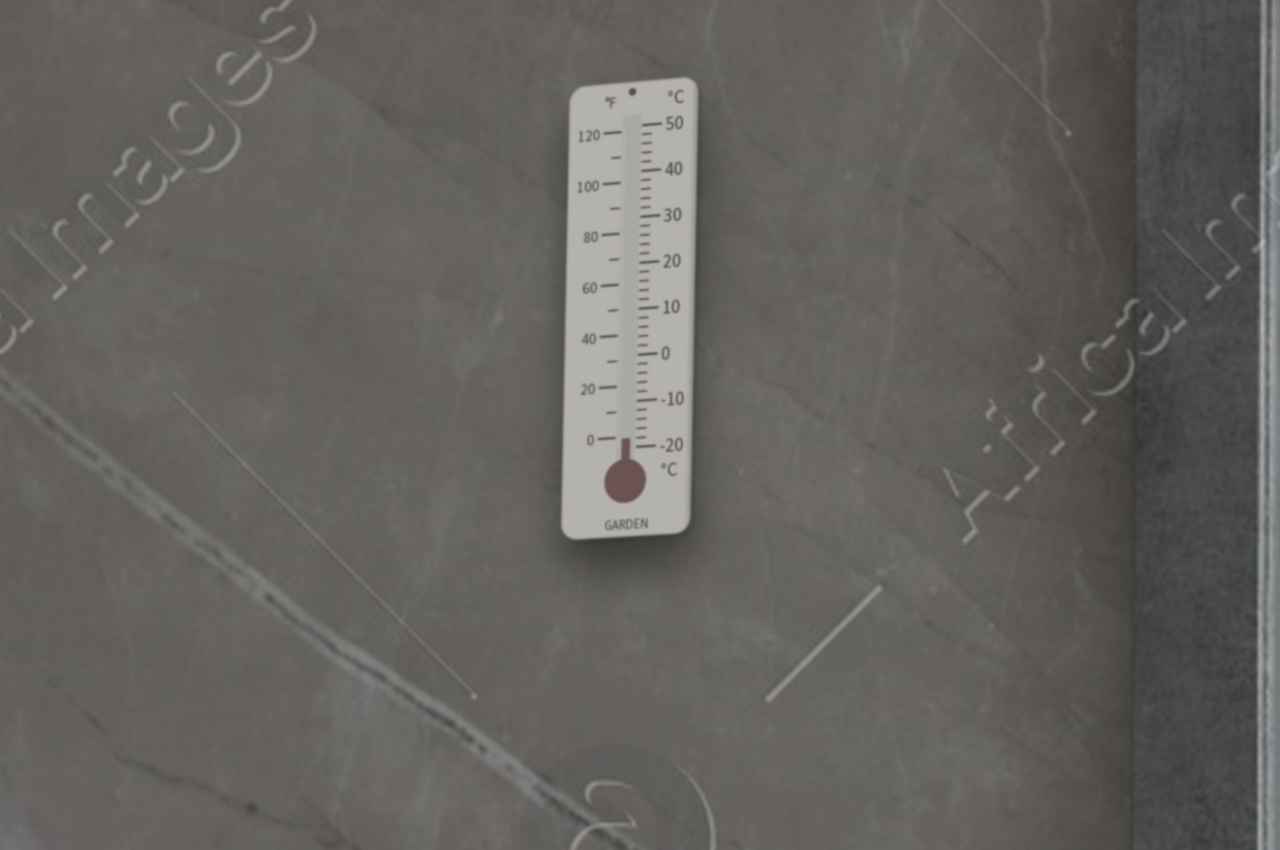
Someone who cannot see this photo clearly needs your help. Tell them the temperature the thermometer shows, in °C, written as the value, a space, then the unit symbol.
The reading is -18 °C
